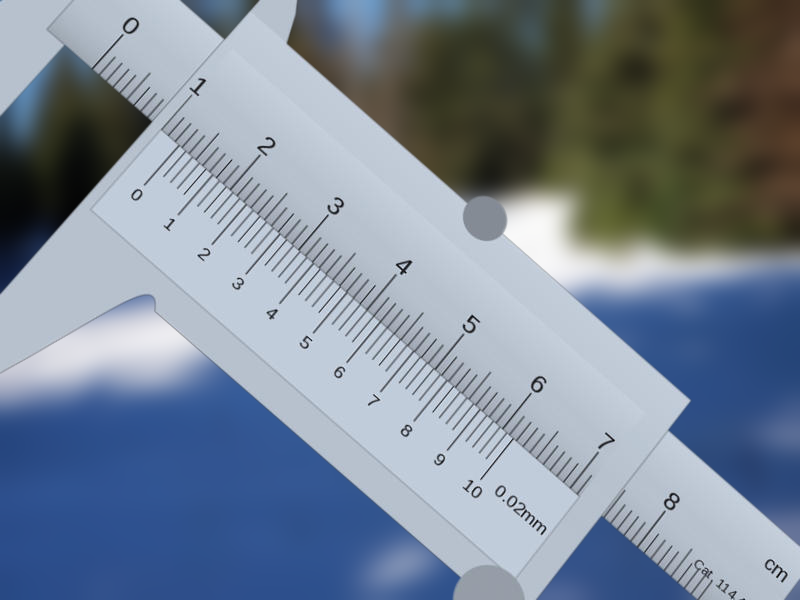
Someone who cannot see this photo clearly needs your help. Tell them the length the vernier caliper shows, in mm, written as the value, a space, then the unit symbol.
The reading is 12.6 mm
